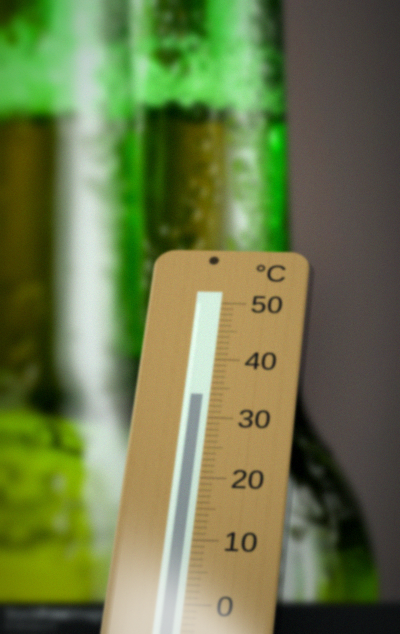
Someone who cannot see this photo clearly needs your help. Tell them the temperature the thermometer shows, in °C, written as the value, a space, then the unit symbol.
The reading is 34 °C
